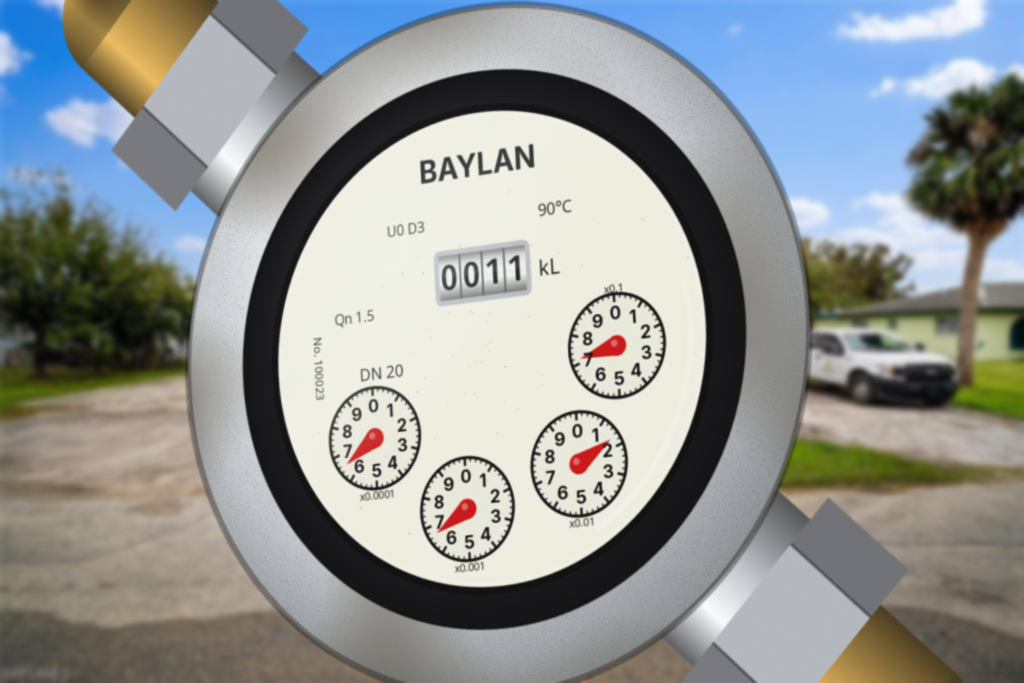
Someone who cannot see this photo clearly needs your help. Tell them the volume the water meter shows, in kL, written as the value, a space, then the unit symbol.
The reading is 11.7166 kL
